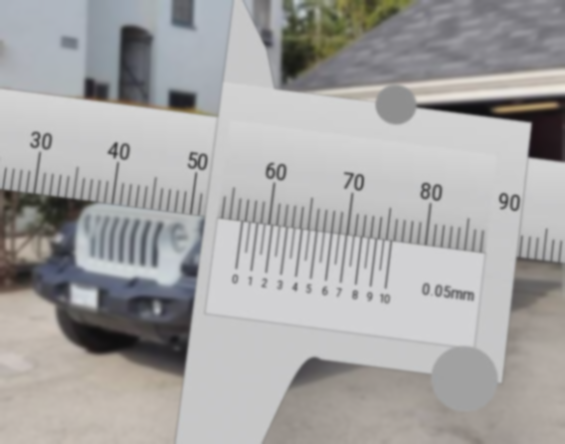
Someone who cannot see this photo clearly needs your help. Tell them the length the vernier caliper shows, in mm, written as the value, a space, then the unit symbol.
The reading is 56.6 mm
